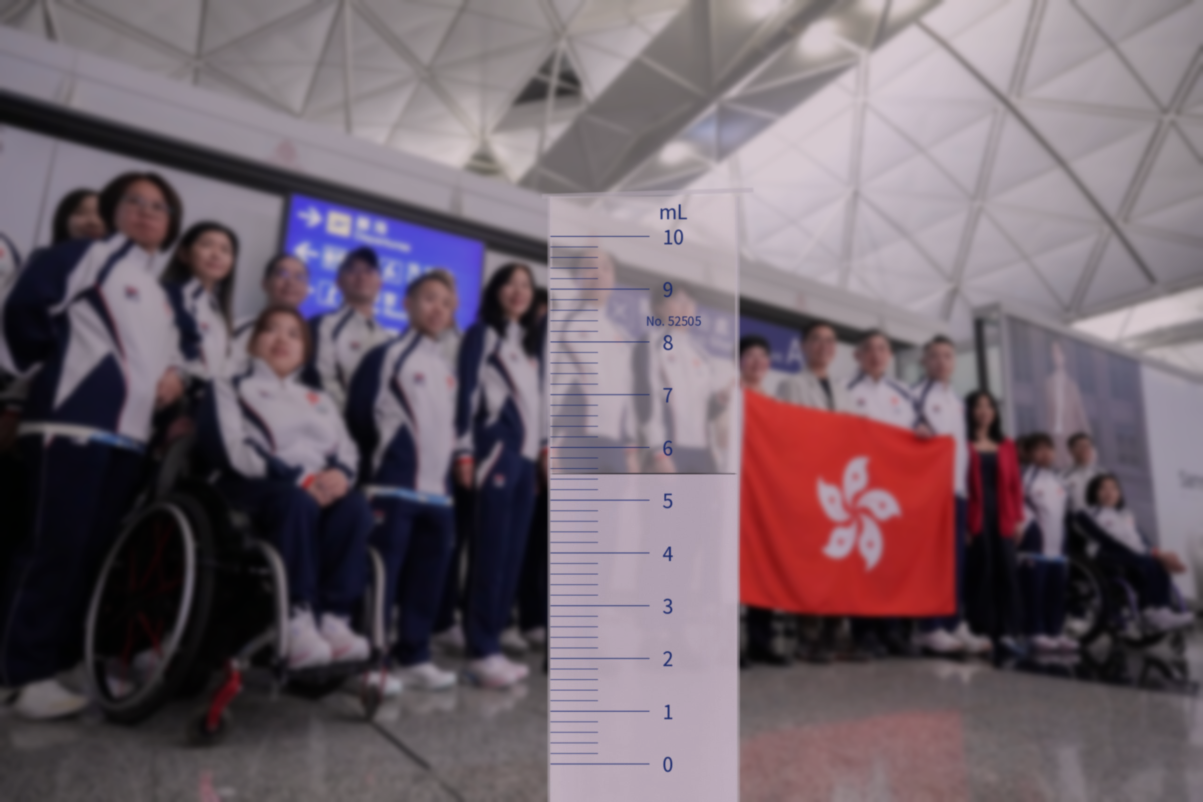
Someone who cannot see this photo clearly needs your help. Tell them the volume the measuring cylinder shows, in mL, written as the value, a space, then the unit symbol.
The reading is 5.5 mL
